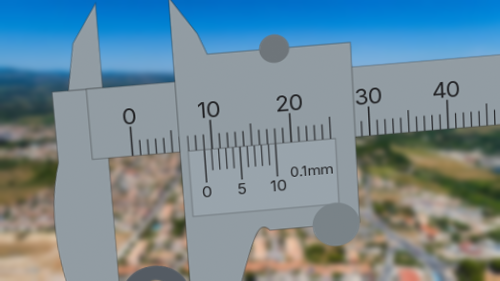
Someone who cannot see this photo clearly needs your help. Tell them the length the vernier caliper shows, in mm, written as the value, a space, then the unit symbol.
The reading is 9.0 mm
